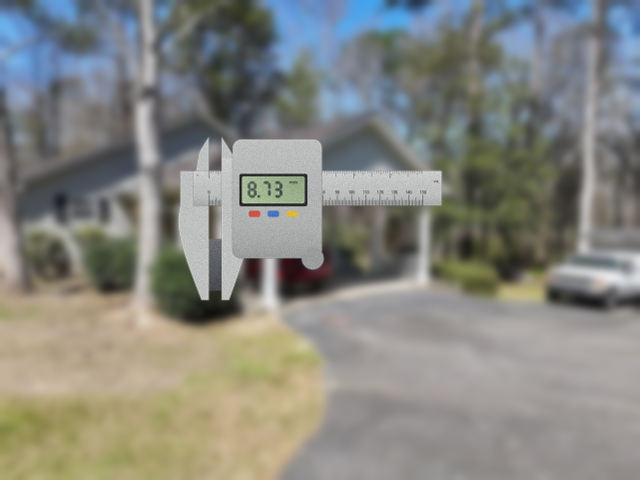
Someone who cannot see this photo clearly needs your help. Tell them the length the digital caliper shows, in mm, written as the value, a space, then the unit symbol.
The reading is 8.73 mm
